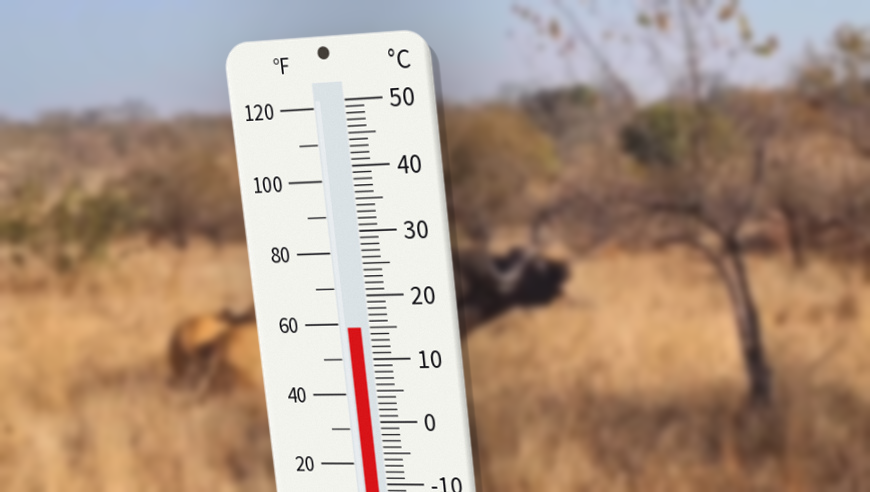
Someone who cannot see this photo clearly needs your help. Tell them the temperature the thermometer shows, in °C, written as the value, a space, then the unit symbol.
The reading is 15 °C
